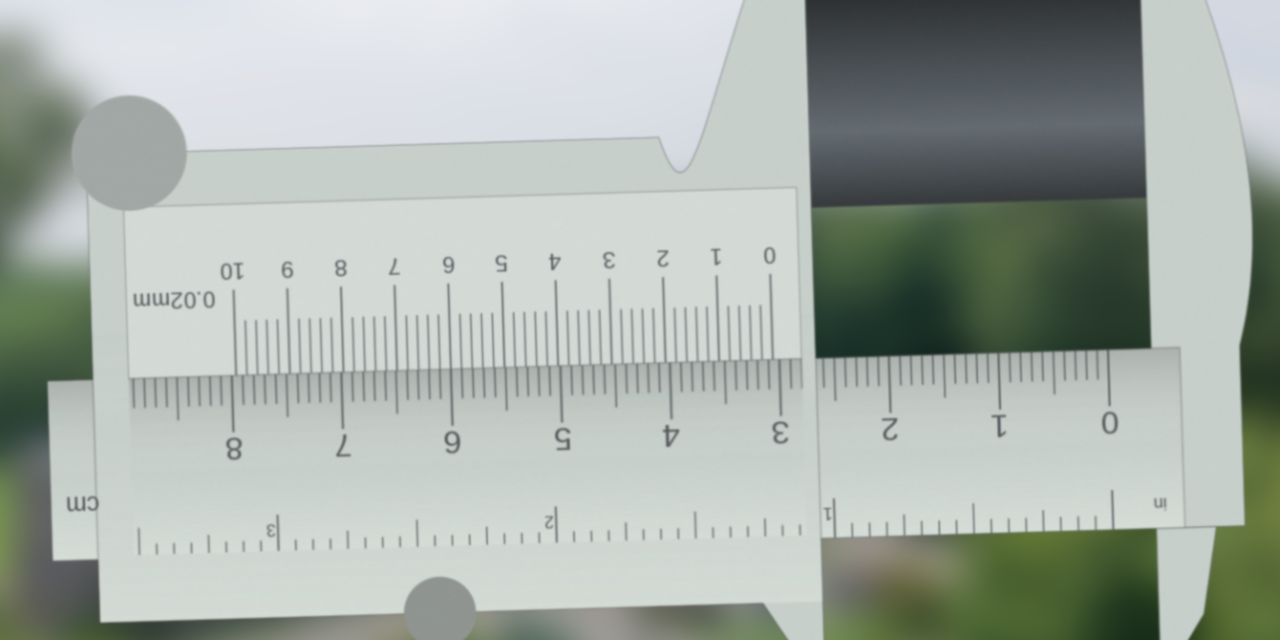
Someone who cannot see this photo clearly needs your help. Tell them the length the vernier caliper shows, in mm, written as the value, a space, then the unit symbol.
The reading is 30.6 mm
